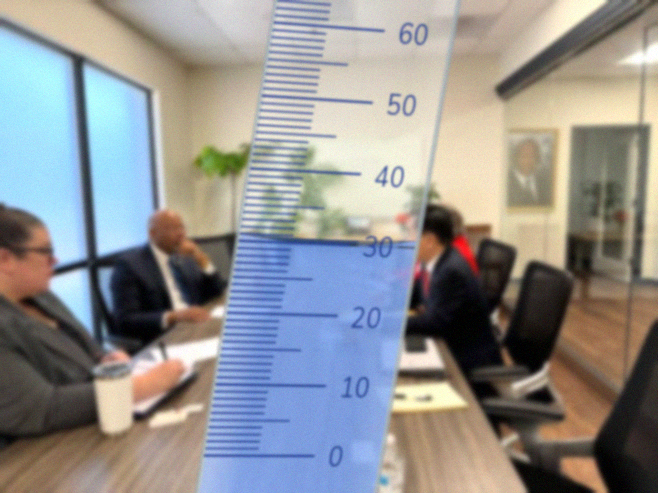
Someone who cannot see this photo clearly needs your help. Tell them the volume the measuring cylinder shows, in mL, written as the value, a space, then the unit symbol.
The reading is 30 mL
